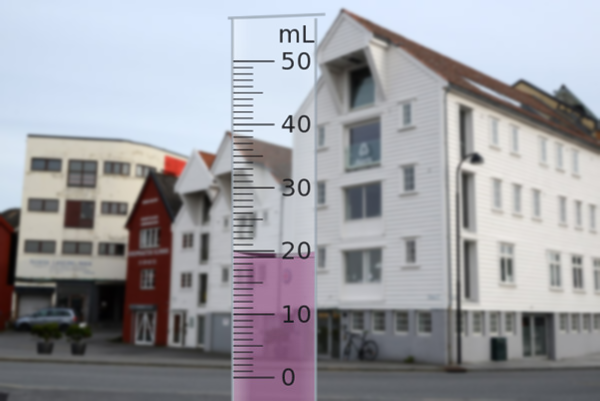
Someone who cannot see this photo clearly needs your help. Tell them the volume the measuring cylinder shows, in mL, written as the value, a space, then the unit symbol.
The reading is 19 mL
